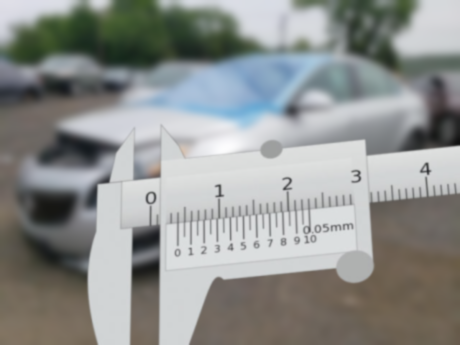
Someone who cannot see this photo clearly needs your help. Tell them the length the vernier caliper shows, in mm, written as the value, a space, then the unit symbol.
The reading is 4.0 mm
